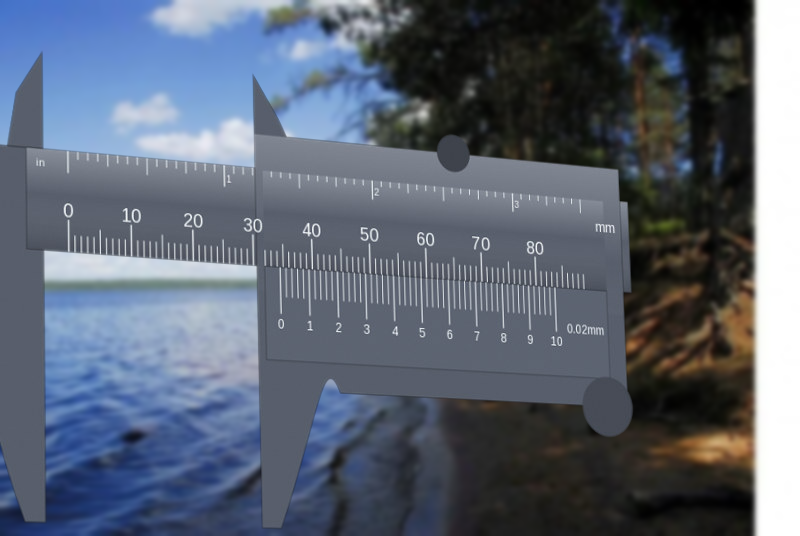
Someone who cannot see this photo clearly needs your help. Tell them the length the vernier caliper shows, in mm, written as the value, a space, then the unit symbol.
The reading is 34.5 mm
